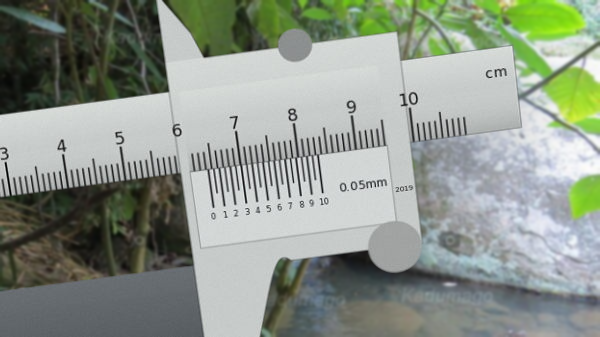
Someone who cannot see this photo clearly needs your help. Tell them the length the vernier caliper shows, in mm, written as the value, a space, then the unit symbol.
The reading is 64.4 mm
